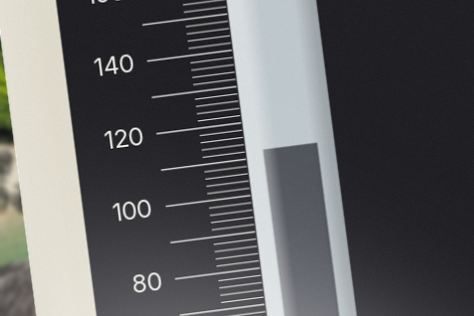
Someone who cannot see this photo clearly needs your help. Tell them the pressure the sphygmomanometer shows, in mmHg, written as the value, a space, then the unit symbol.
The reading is 112 mmHg
